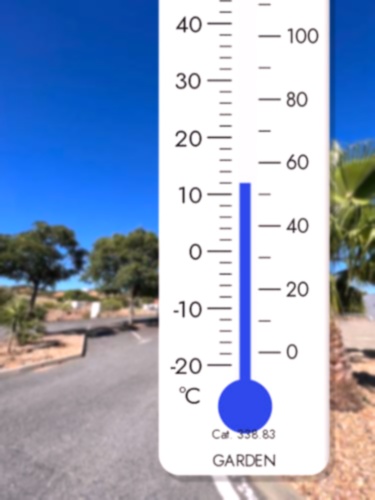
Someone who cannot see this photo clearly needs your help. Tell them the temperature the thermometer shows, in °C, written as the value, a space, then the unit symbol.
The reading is 12 °C
